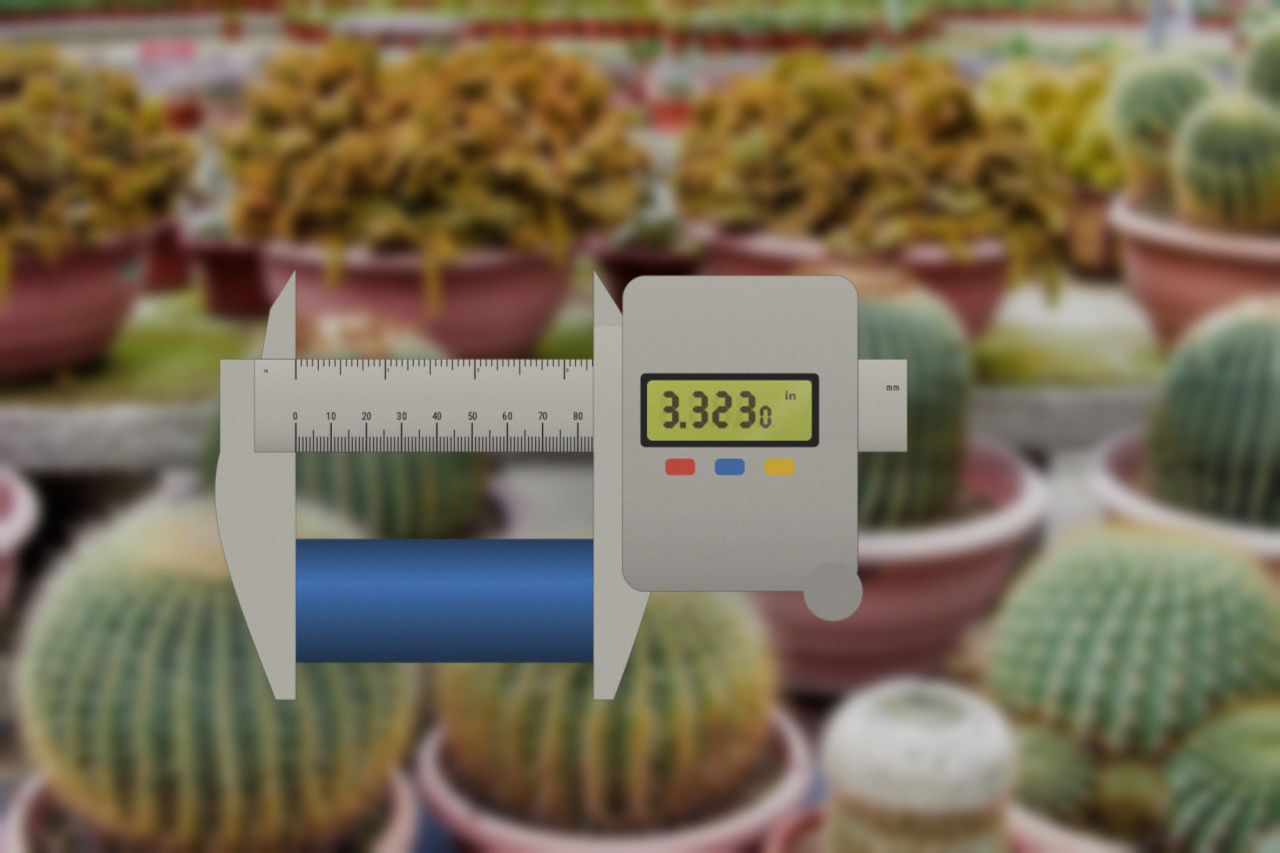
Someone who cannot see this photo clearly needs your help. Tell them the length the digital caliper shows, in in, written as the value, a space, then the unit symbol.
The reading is 3.3230 in
